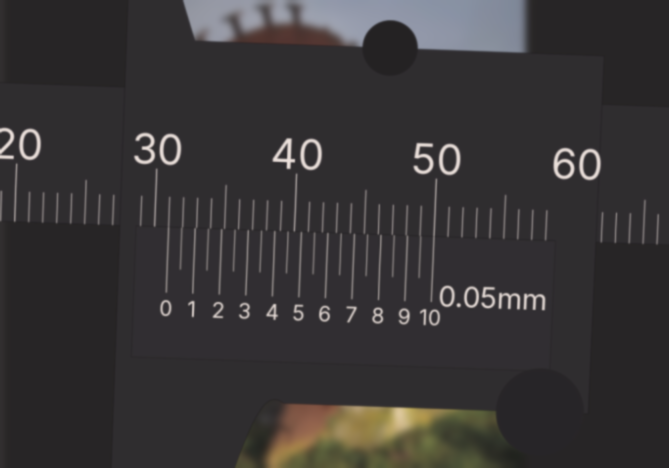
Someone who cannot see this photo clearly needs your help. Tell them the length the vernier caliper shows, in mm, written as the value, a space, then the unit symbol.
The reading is 31.0 mm
